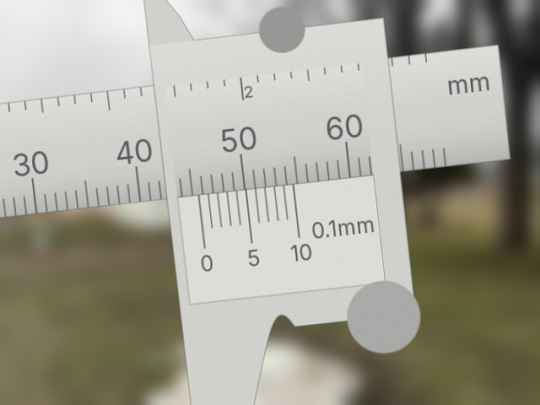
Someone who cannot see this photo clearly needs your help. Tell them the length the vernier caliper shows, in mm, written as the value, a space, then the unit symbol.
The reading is 45.6 mm
